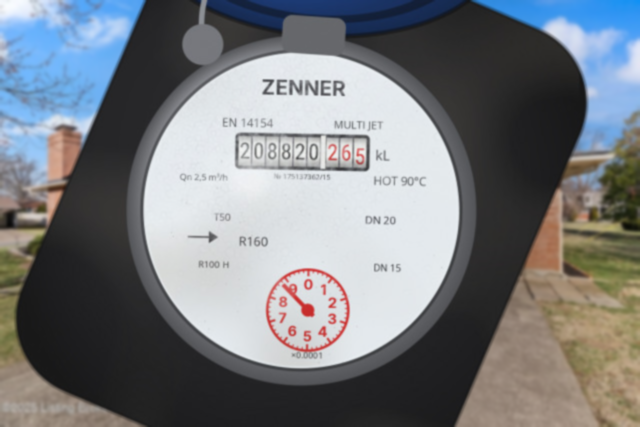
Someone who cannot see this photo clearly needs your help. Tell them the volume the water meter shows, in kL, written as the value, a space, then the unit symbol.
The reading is 208820.2648 kL
